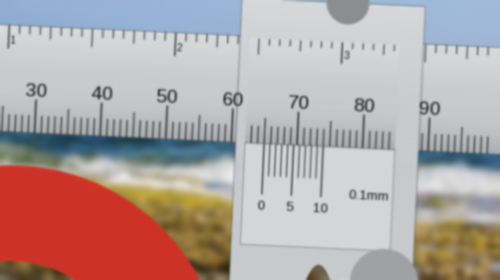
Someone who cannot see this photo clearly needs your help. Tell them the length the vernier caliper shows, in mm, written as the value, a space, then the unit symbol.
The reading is 65.0 mm
